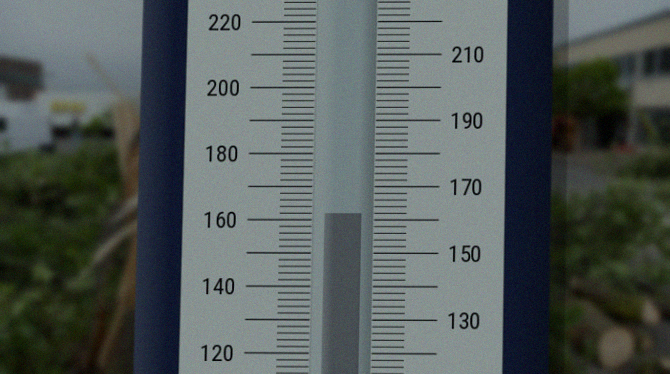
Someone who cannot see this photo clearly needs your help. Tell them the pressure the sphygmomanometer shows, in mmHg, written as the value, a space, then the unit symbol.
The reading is 162 mmHg
